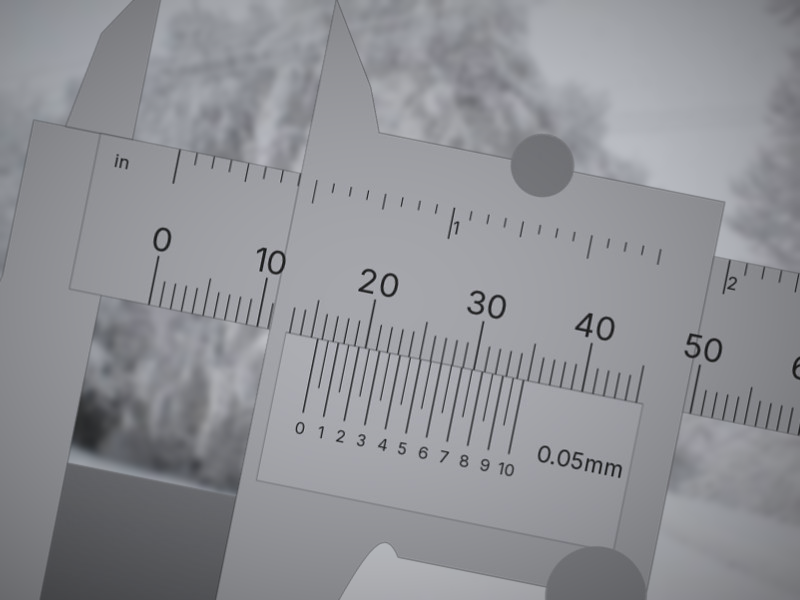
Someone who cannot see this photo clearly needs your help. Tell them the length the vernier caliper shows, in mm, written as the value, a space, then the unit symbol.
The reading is 15.6 mm
